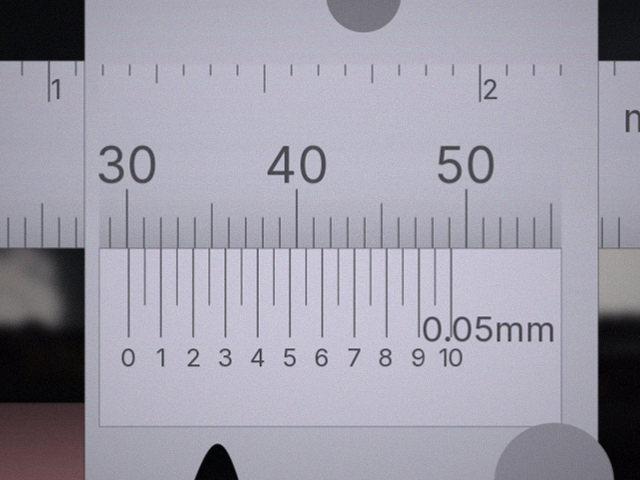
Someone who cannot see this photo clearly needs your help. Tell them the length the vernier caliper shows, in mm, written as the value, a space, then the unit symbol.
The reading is 30.1 mm
